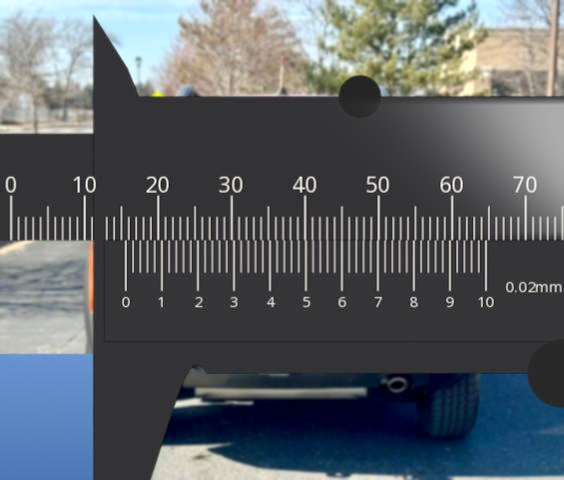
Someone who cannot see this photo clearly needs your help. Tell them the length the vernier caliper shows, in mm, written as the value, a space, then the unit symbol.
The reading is 15.6 mm
